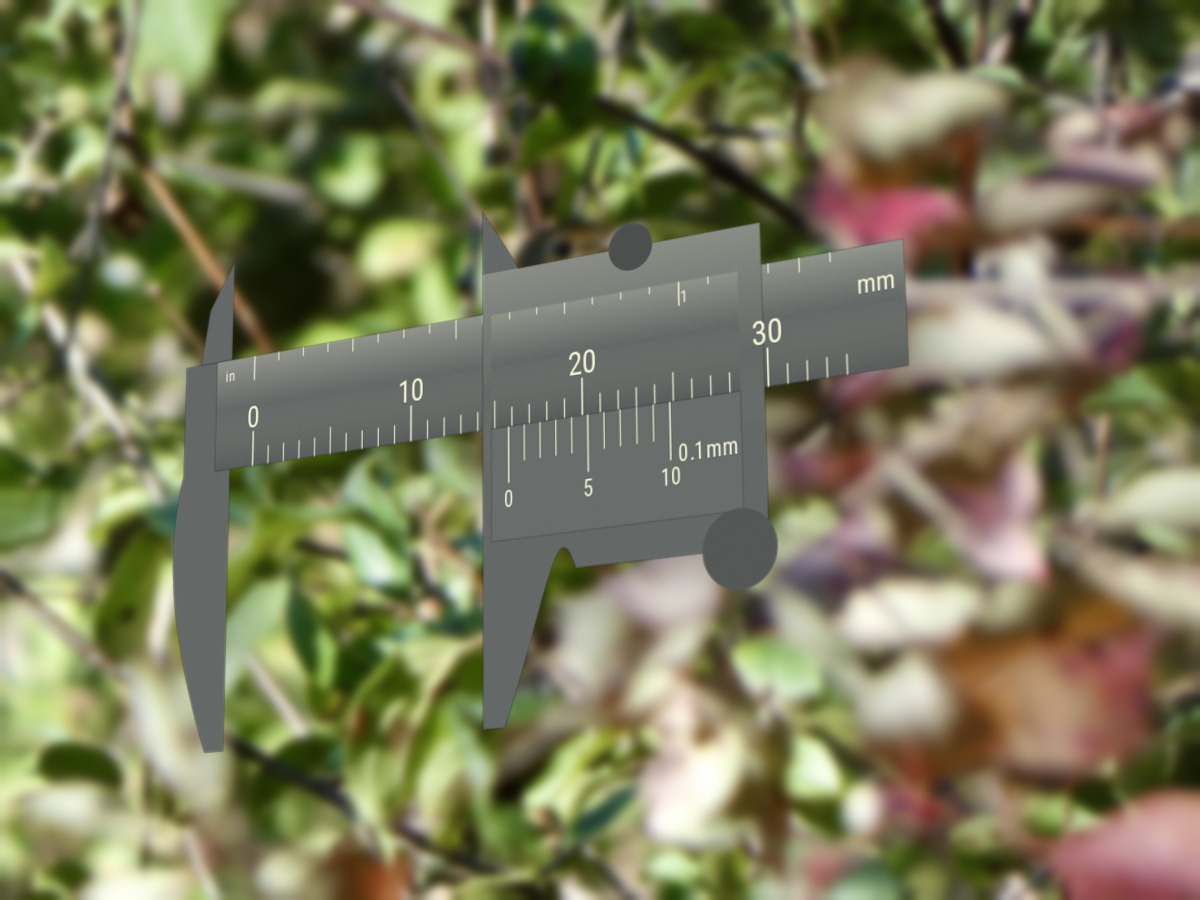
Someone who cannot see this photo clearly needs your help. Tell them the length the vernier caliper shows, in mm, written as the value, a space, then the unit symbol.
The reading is 15.8 mm
